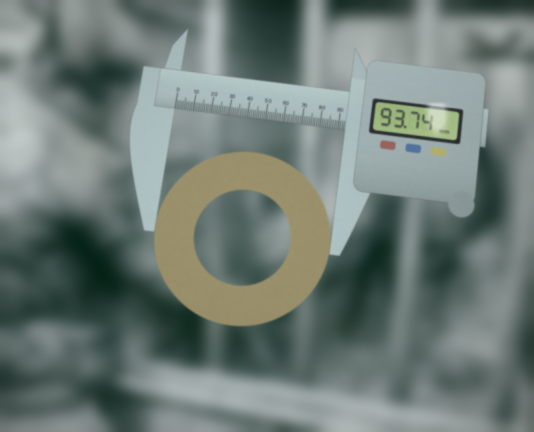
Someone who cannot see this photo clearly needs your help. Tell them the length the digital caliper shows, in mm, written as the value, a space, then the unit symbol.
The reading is 93.74 mm
